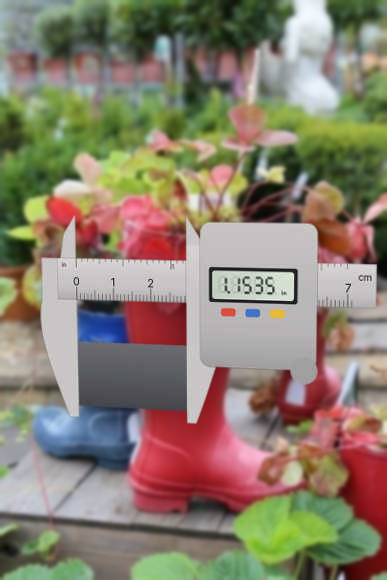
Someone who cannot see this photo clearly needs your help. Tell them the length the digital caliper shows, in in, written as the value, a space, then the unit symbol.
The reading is 1.1535 in
